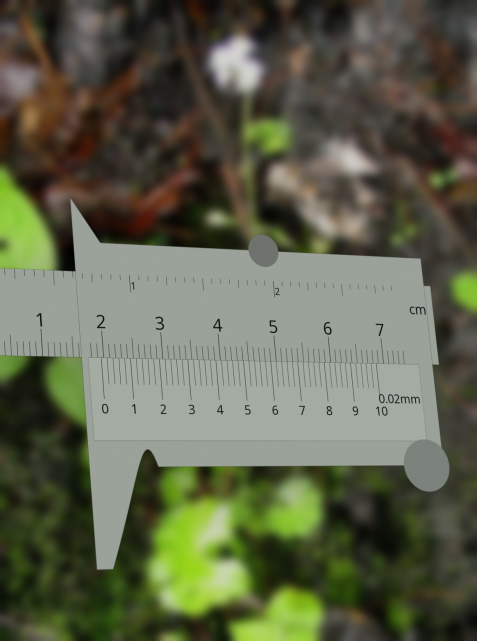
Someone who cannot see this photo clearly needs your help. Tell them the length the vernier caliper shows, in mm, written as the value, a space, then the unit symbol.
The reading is 19.6 mm
